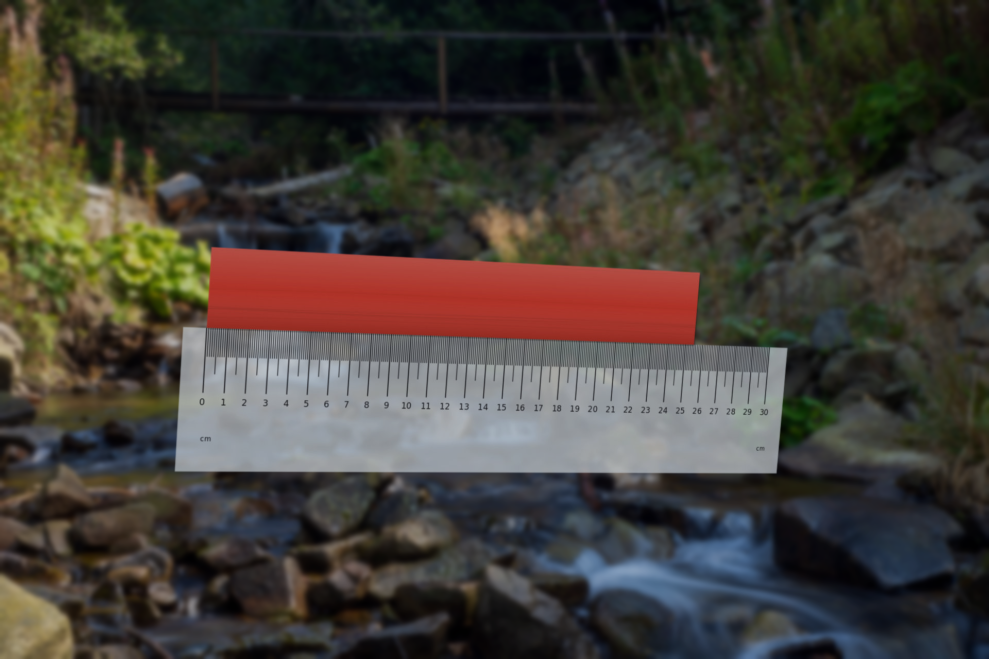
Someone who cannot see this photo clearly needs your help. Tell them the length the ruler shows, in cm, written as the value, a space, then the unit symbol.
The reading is 25.5 cm
